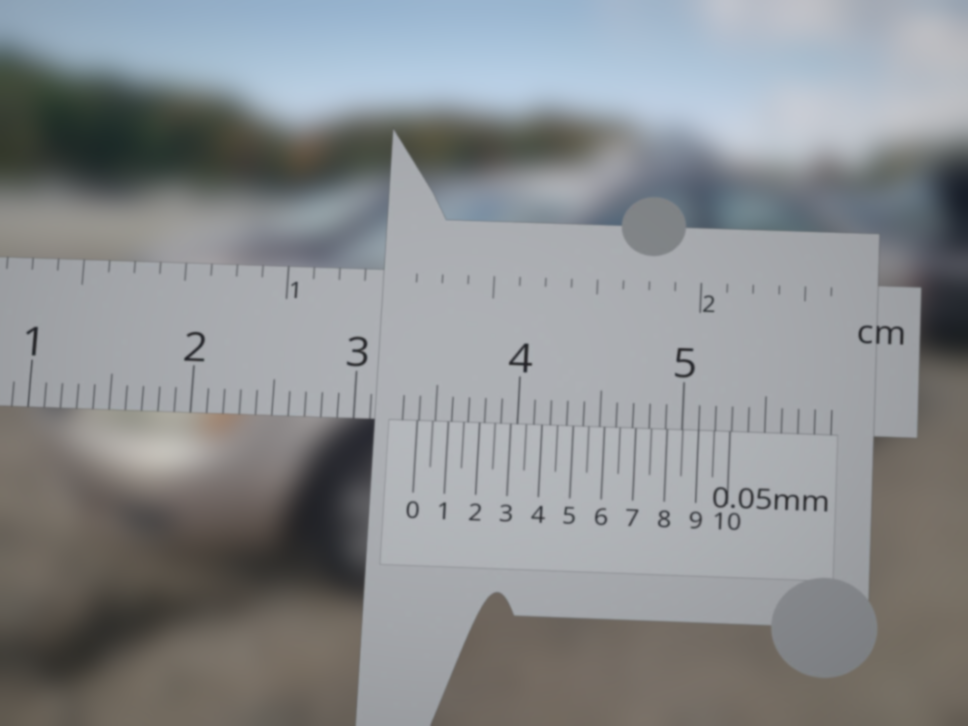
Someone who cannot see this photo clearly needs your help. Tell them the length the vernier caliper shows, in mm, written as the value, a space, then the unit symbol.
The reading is 33.9 mm
